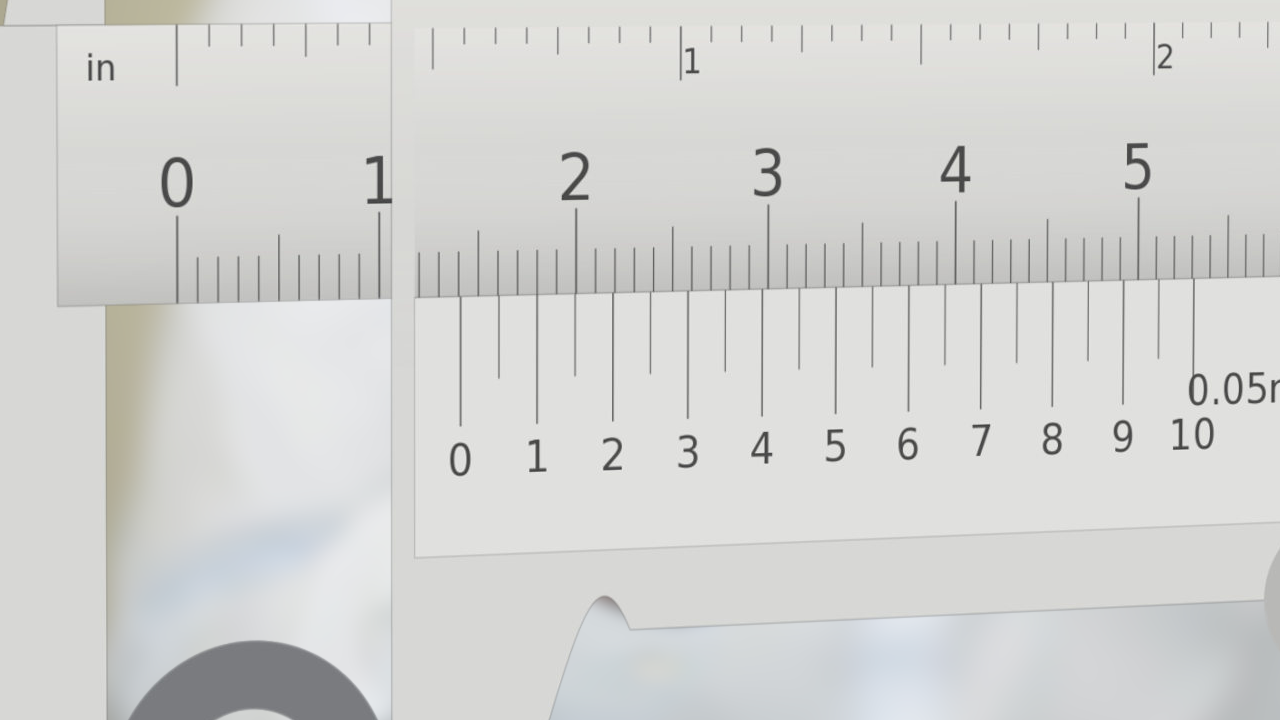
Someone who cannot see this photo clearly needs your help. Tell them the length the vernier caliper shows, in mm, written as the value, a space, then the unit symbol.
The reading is 14.1 mm
